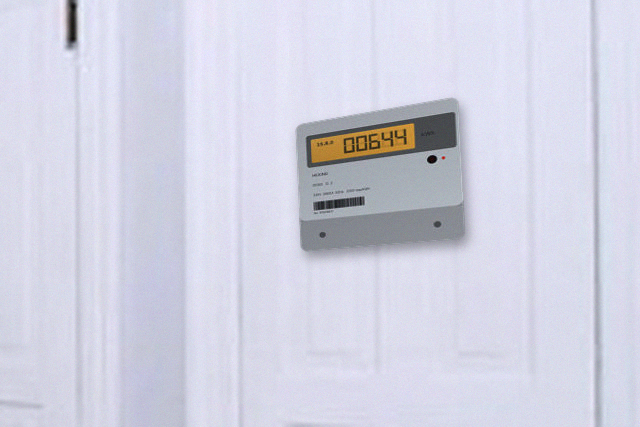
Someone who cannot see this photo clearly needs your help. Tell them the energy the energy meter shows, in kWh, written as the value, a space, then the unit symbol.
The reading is 644 kWh
